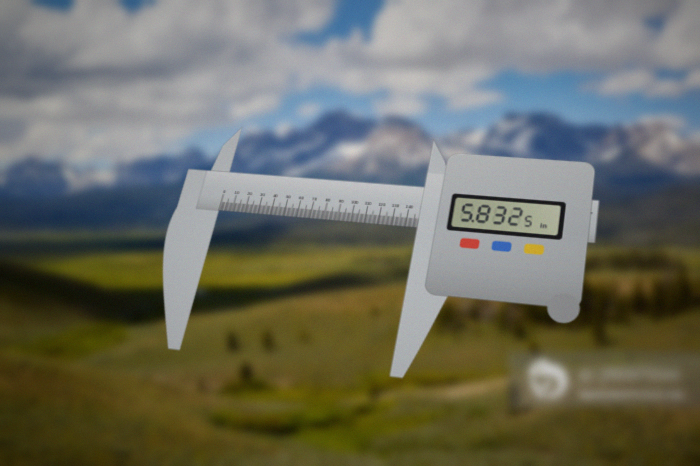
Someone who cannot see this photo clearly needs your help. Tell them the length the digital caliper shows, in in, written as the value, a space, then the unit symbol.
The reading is 5.8325 in
